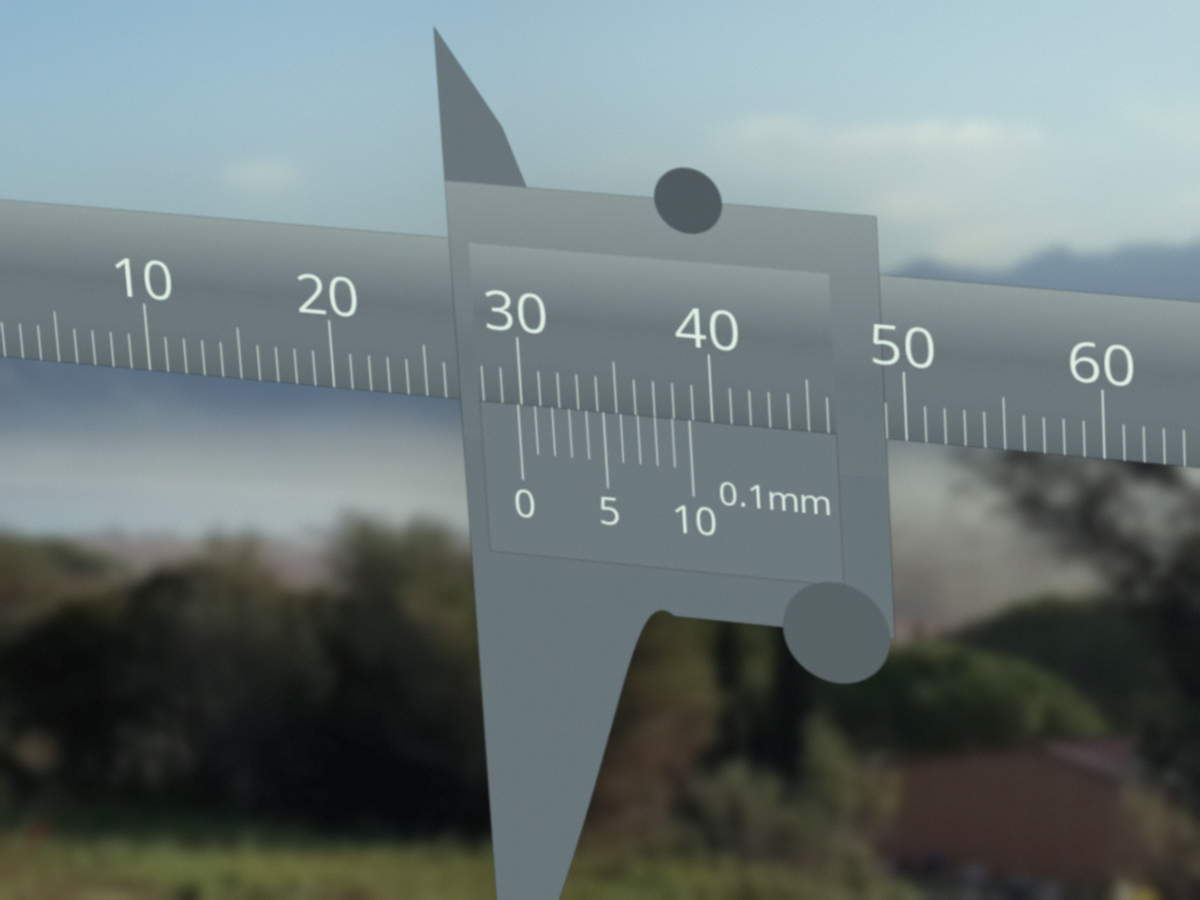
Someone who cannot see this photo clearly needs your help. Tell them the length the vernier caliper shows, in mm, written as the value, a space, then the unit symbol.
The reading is 29.8 mm
